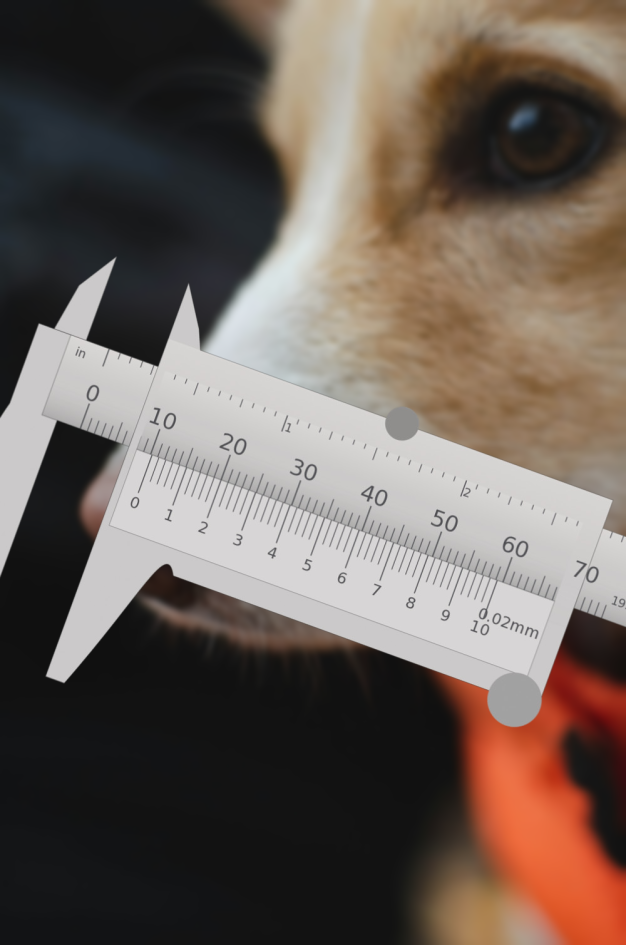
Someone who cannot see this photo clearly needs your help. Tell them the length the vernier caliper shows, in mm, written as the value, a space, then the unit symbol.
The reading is 10.2 mm
